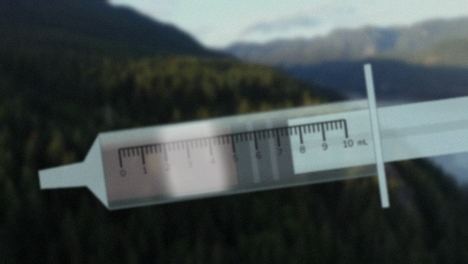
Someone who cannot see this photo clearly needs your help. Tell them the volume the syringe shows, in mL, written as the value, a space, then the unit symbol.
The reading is 5 mL
